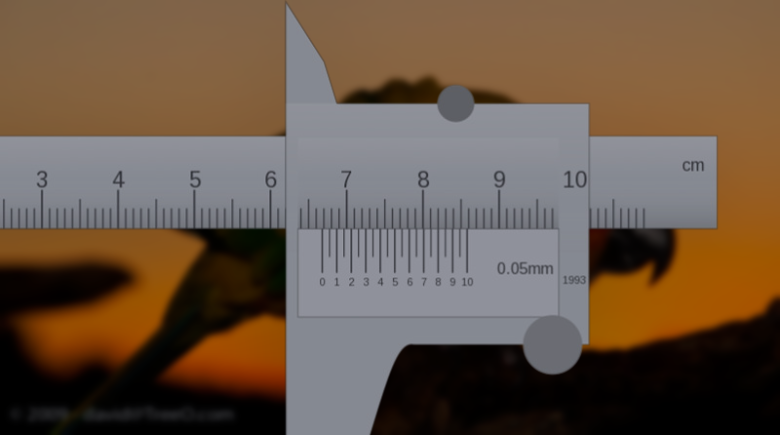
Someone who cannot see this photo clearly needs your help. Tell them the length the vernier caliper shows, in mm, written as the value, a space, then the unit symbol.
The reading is 66.8 mm
